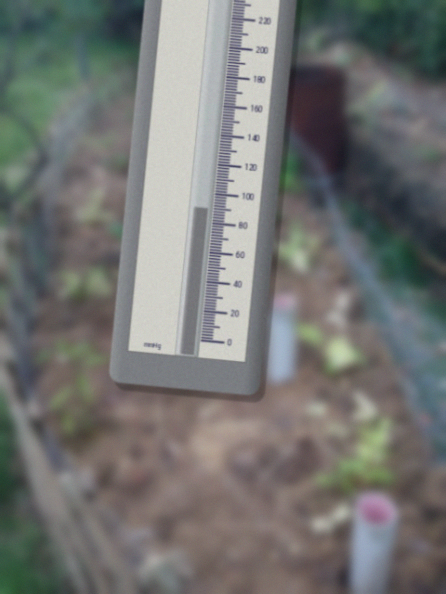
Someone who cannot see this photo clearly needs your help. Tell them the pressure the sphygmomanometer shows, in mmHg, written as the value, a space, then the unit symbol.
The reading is 90 mmHg
